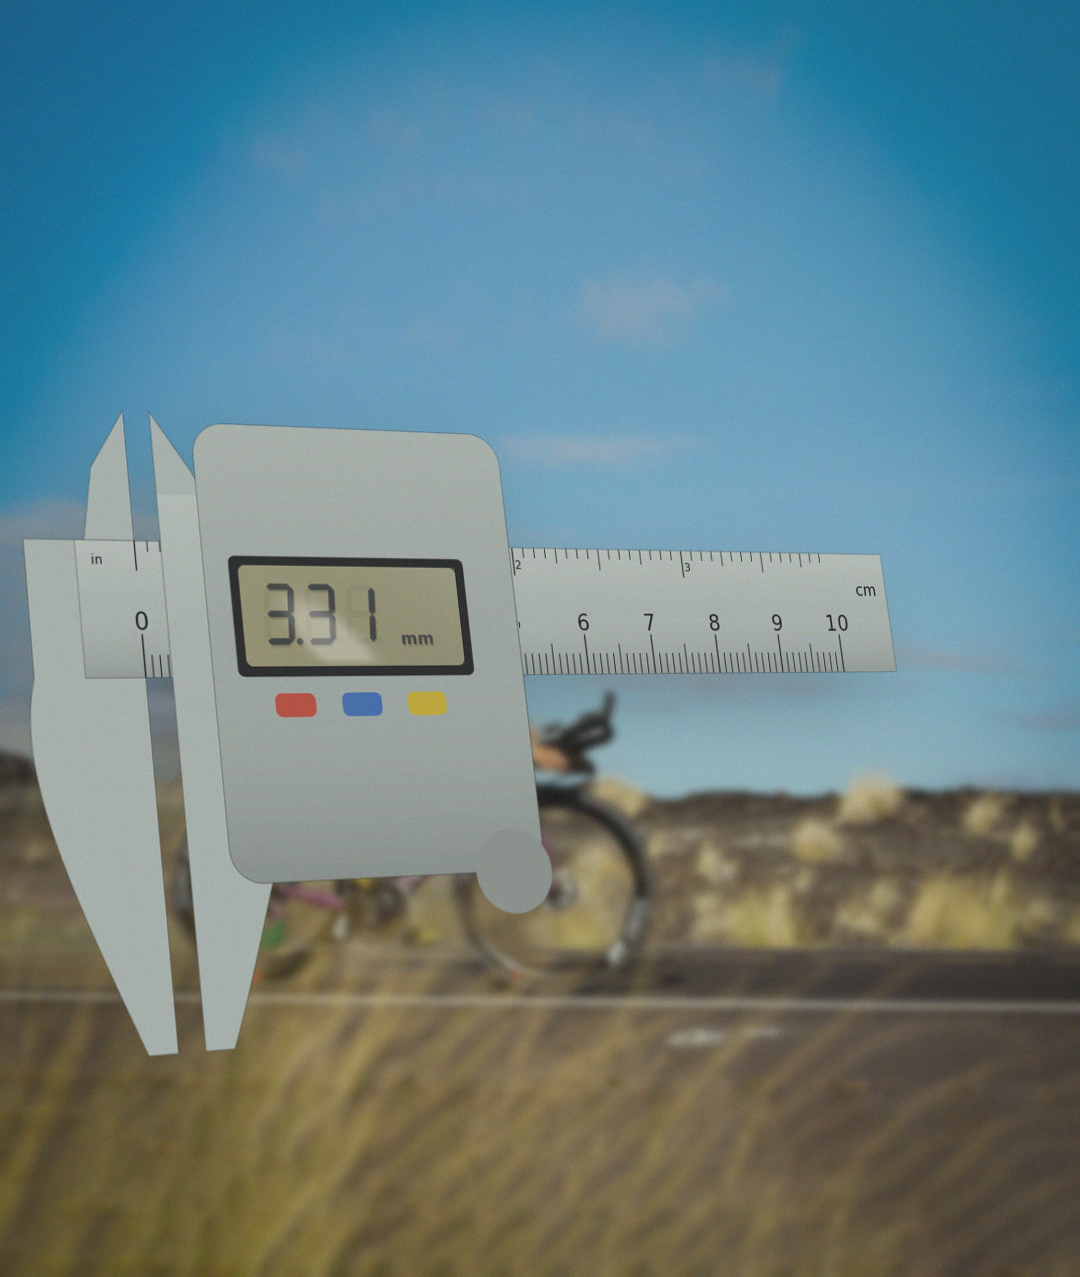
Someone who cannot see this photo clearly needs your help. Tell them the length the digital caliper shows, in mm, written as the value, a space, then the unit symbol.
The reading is 3.31 mm
